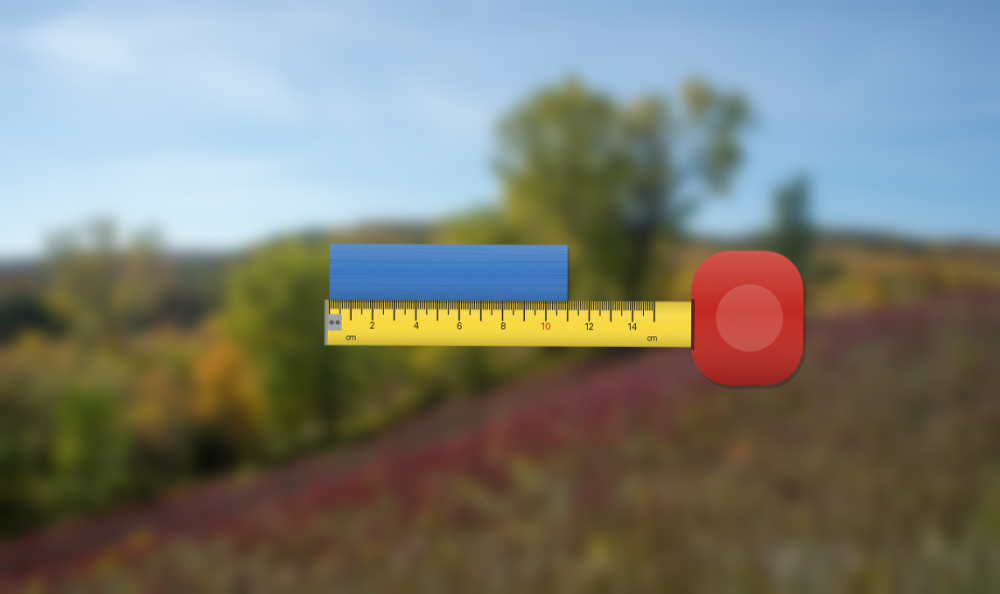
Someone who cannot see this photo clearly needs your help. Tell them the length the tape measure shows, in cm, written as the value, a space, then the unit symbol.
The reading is 11 cm
